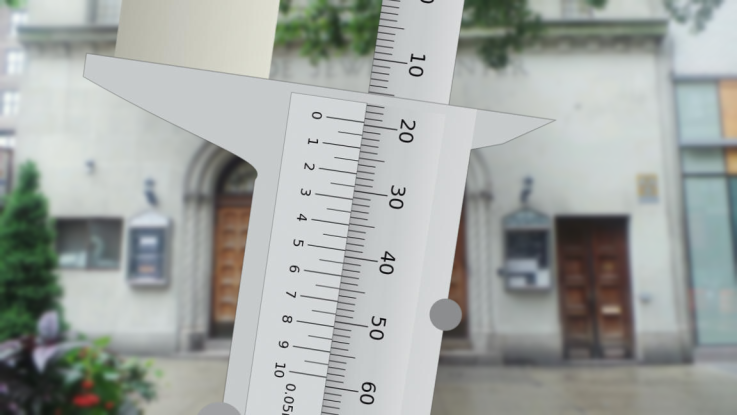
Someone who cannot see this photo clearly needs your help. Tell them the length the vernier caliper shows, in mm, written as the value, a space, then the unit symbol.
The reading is 19.6 mm
